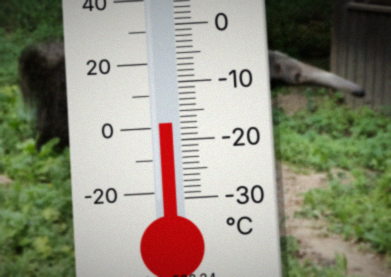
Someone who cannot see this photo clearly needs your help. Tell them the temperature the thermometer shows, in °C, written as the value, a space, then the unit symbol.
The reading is -17 °C
